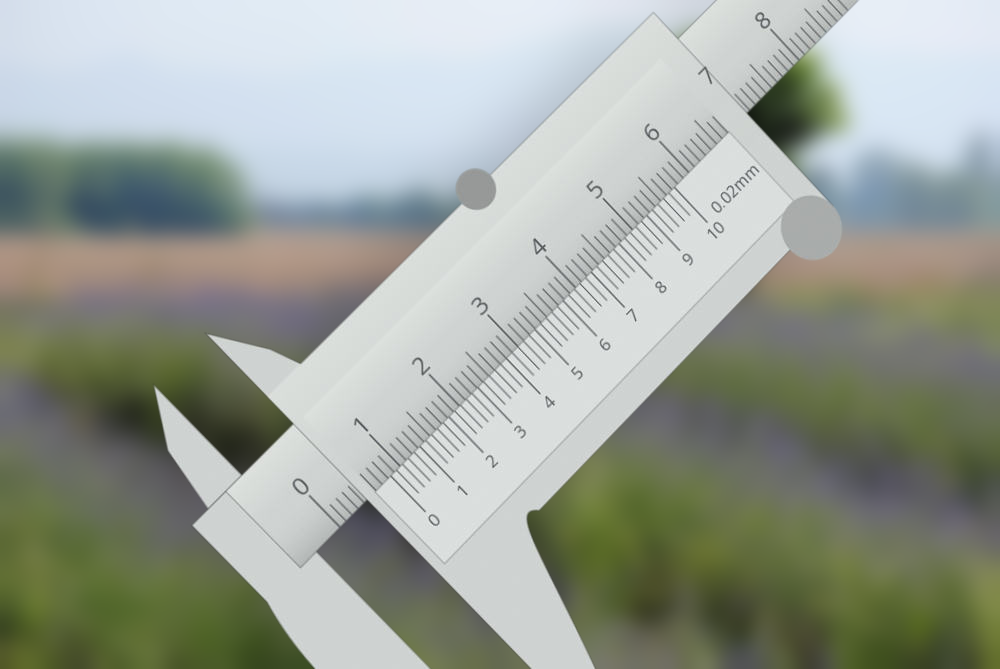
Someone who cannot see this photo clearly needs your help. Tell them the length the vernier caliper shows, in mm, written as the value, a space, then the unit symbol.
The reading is 8.4 mm
